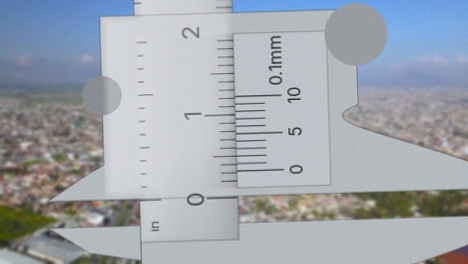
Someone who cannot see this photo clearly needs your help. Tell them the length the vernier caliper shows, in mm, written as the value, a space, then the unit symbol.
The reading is 3.2 mm
